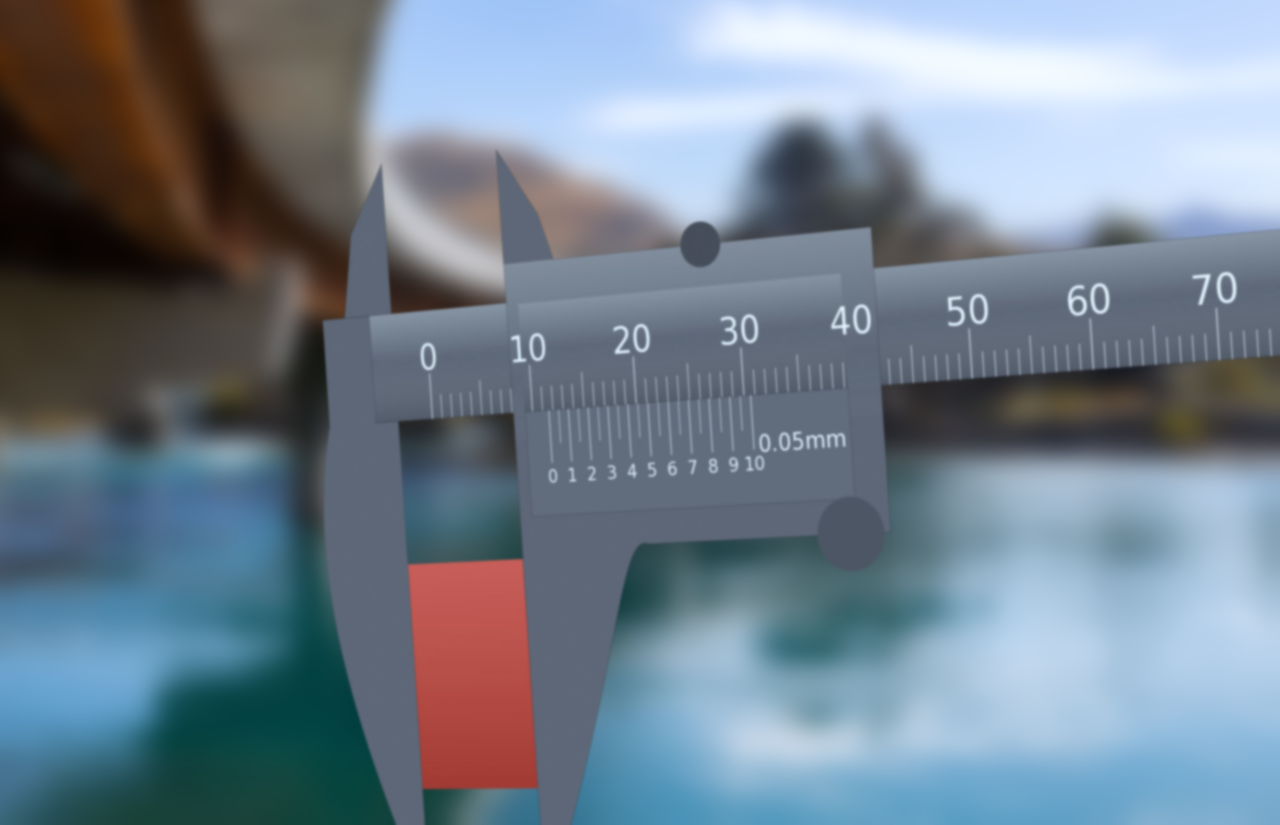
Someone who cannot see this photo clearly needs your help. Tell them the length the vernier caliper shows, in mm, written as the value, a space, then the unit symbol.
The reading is 11.6 mm
